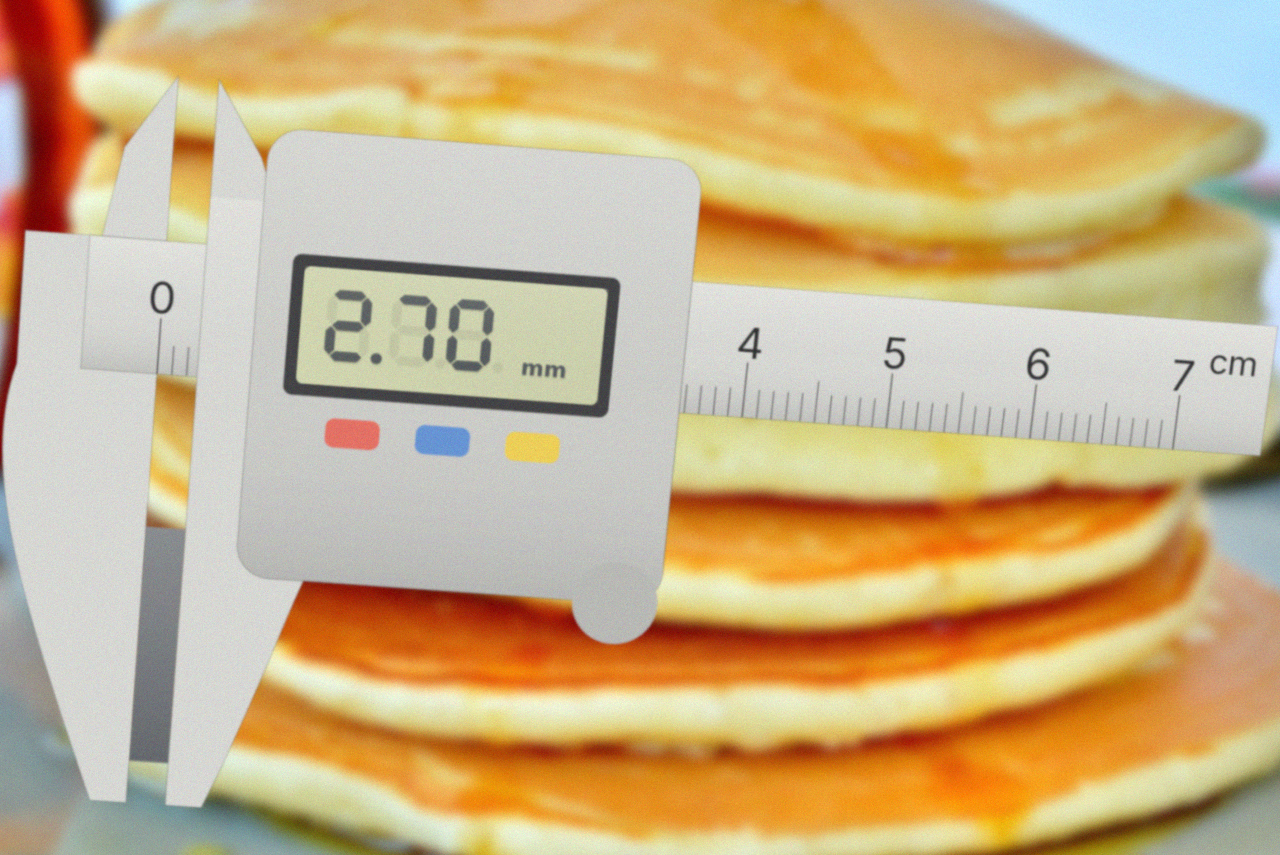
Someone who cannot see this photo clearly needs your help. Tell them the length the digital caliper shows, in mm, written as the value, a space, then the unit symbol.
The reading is 2.70 mm
